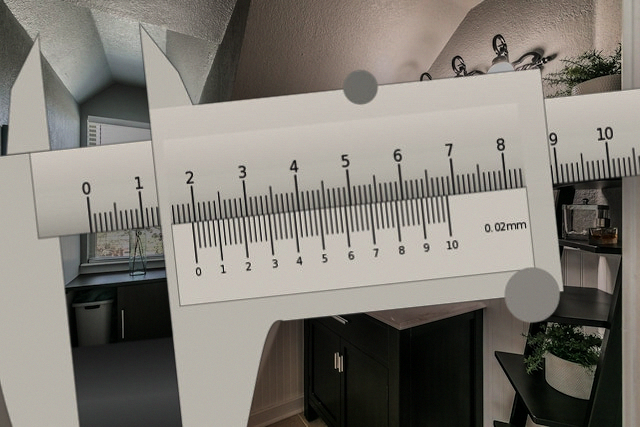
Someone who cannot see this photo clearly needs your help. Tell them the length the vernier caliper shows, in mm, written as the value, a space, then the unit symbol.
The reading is 19.5 mm
